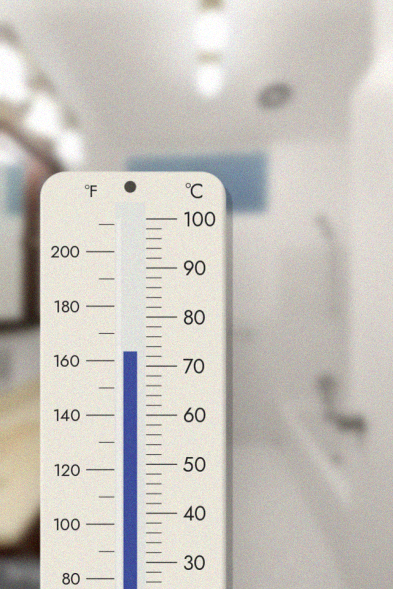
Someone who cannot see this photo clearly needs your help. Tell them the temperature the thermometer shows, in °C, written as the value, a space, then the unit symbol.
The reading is 73 °C
